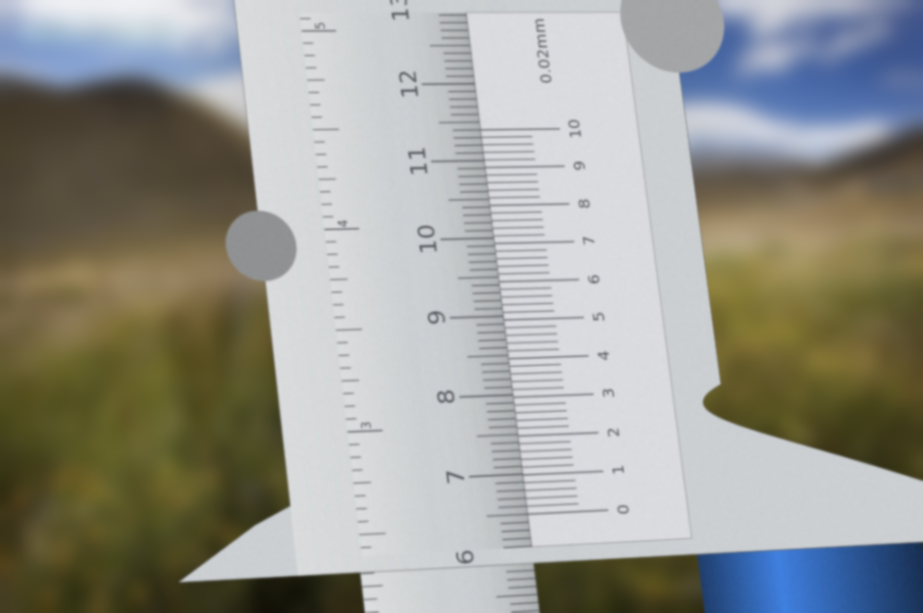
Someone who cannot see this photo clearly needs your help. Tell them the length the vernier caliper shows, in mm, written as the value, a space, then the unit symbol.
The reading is 65.0 mm
